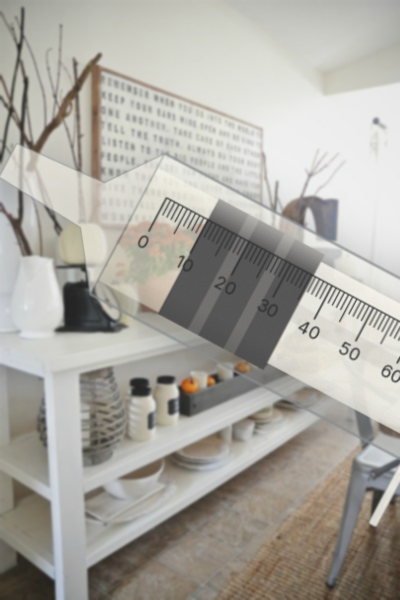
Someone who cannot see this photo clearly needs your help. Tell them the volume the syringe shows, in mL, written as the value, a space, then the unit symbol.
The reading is 10 mL
